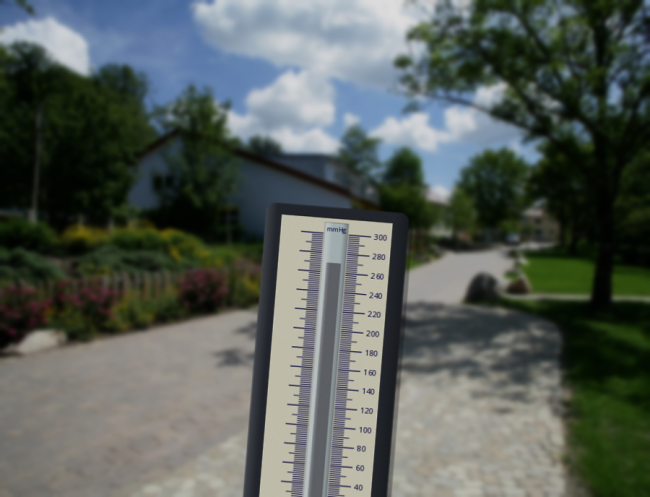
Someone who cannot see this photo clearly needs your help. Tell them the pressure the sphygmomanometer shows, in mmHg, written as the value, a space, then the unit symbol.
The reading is 270 mmHg
